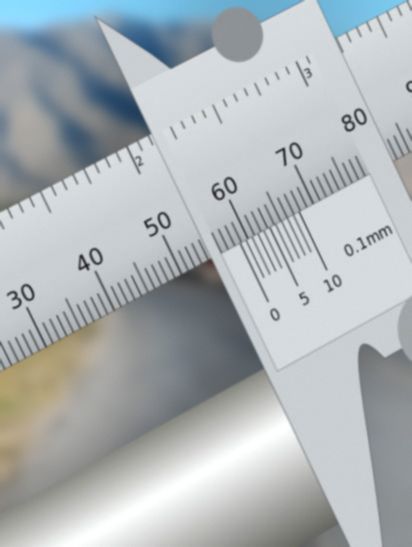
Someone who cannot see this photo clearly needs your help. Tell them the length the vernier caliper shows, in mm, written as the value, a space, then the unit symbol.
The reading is 58.8 mm
